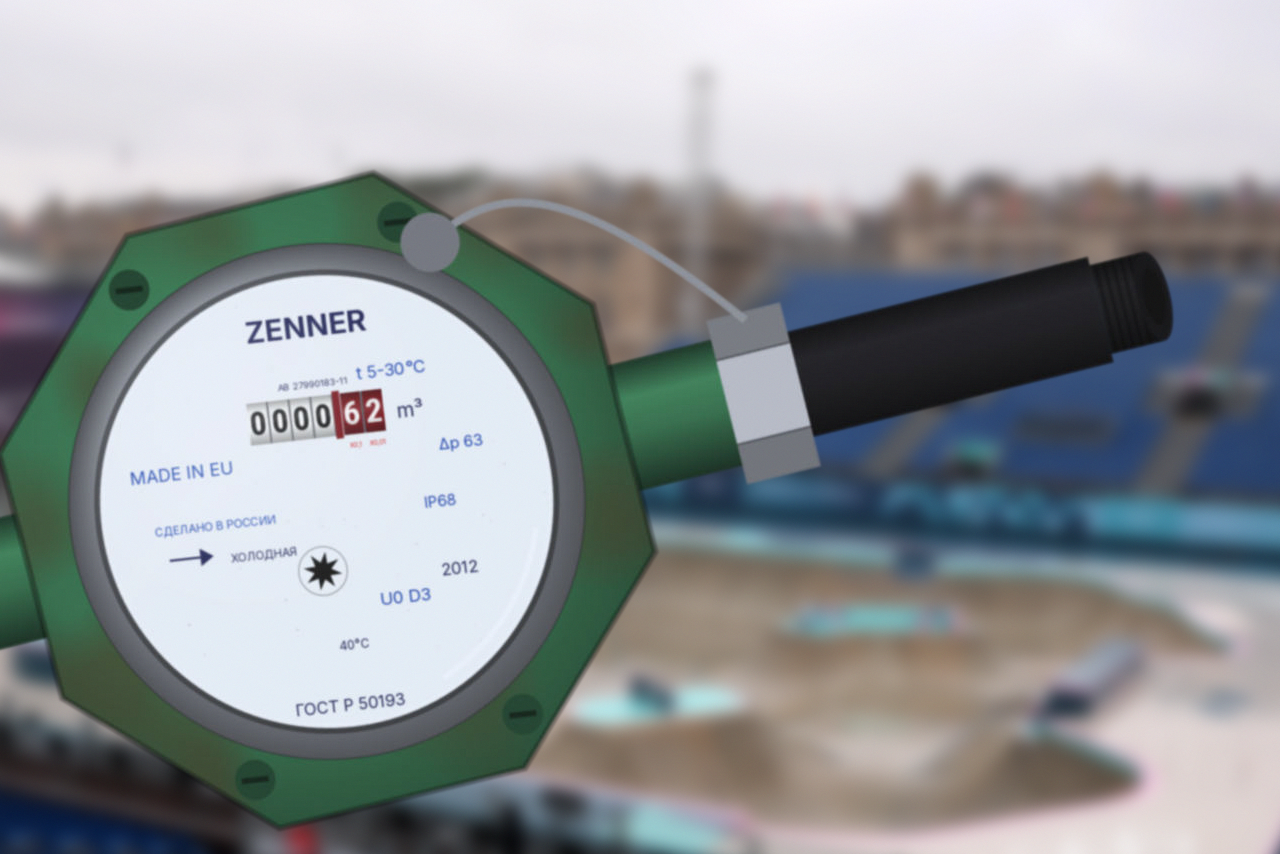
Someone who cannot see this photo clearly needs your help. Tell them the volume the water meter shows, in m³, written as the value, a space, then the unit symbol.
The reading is 0.62 m³
